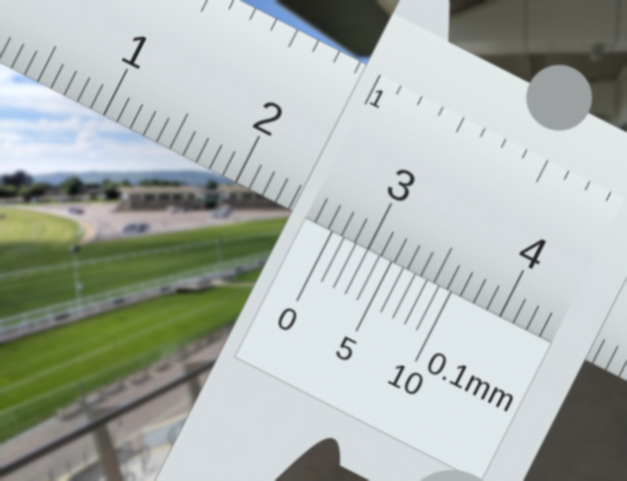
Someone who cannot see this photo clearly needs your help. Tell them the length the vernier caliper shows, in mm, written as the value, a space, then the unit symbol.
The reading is 27.3 mm
